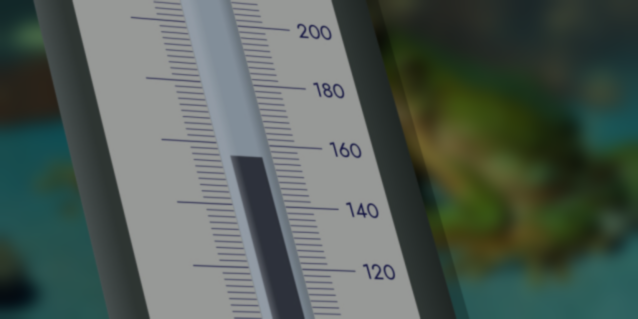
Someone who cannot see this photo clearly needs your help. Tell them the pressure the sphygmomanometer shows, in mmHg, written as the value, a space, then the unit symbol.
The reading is 156 mmHg
